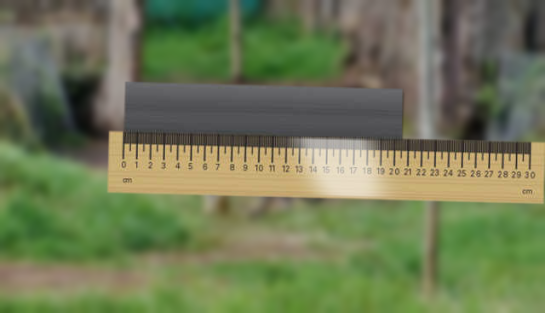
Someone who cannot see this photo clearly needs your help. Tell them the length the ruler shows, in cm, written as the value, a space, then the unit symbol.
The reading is 20.5 cm
